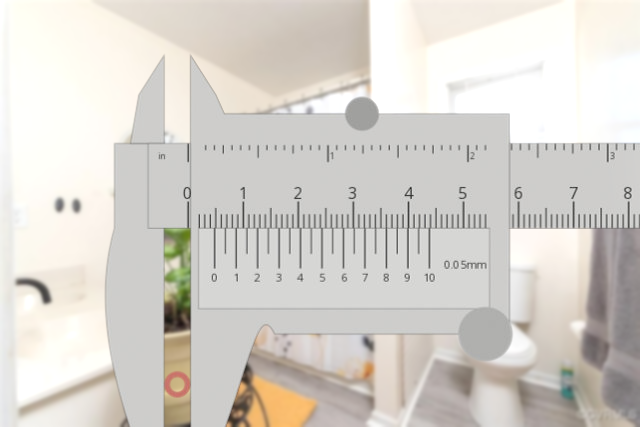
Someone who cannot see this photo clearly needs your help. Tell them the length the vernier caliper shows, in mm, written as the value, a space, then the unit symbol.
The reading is 4.8 mm
